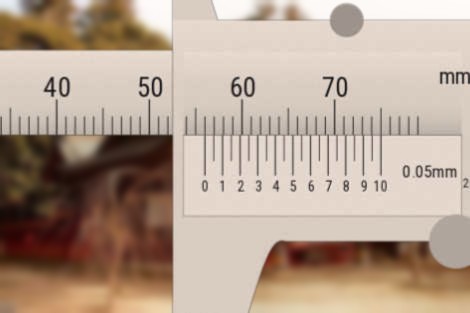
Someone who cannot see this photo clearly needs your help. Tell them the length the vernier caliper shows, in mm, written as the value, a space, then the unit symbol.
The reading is 56.0 mm
